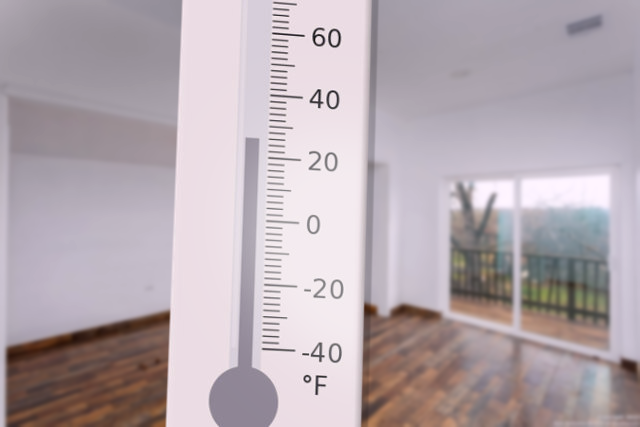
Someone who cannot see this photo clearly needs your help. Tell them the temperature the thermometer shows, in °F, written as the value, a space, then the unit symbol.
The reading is 26 °F
